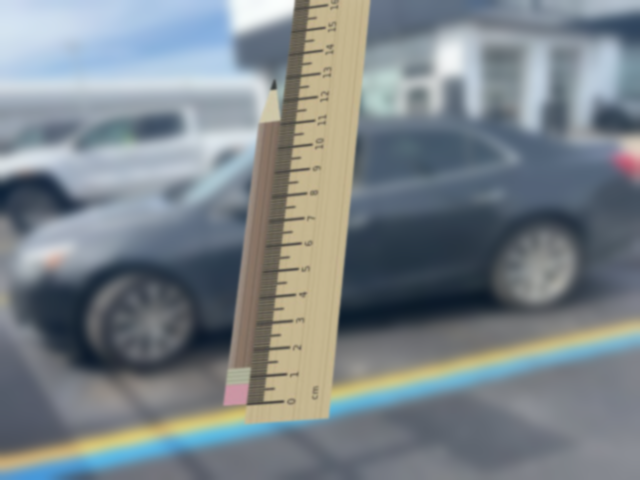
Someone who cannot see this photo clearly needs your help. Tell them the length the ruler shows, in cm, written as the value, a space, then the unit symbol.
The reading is 13 cm
